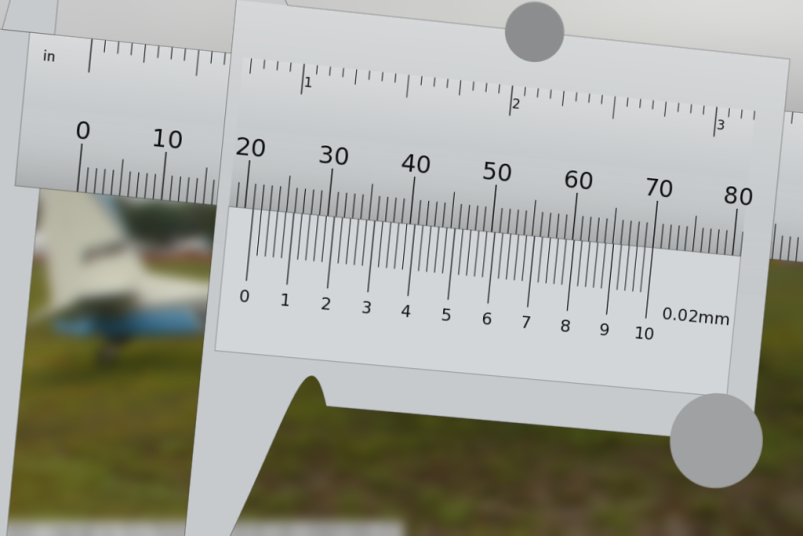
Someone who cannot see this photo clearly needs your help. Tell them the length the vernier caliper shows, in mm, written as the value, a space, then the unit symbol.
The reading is 21.0 mm
